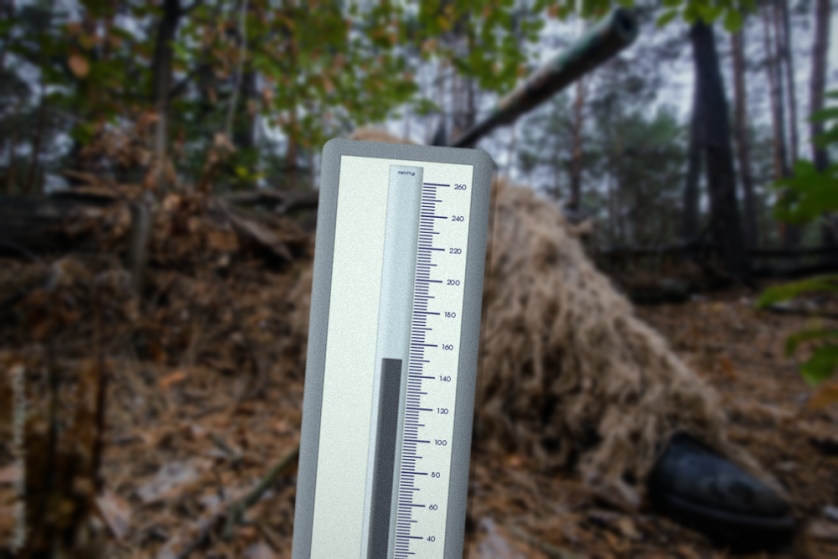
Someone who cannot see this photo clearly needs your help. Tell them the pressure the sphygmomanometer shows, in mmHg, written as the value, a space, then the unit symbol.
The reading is 150 mmHg
